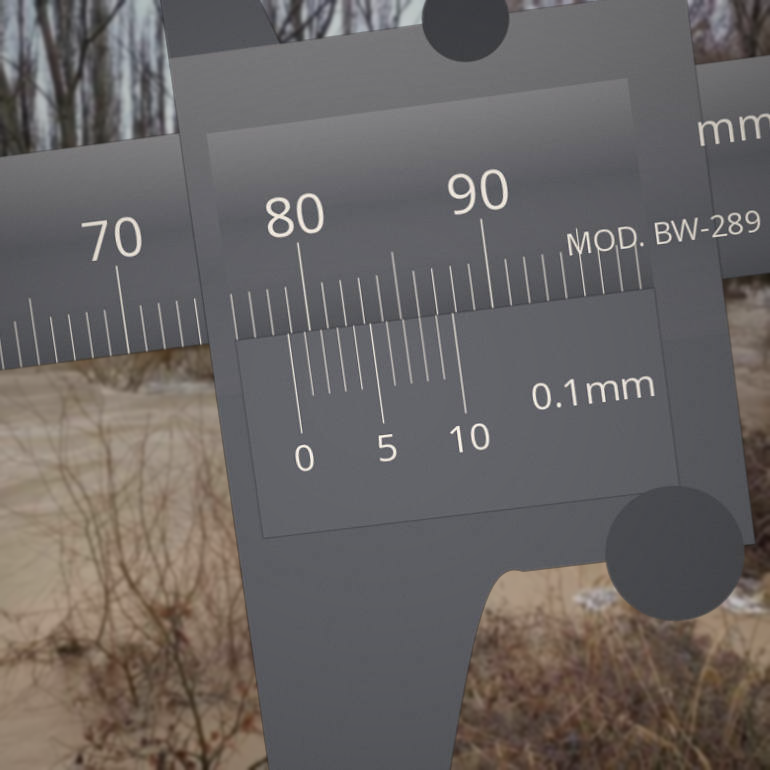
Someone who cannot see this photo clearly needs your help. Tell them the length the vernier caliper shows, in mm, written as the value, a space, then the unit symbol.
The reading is 78.8 mm
